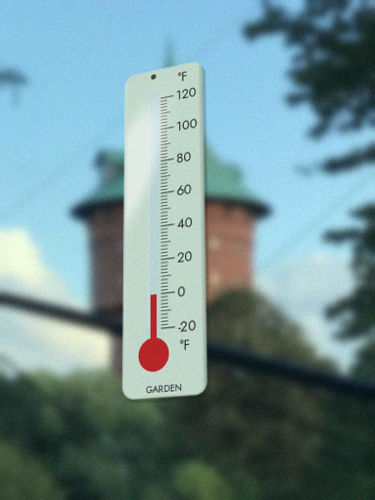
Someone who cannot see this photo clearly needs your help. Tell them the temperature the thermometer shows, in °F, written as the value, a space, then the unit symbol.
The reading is 0 °F
